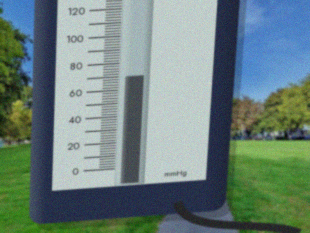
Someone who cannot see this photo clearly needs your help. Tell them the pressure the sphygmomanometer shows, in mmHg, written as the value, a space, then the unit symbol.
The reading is 70 mmHg
